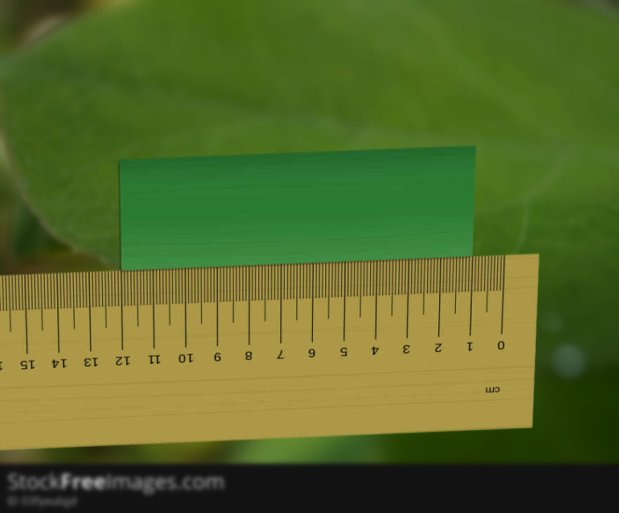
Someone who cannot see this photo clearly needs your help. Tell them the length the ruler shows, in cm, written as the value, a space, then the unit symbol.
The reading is 11 cm
